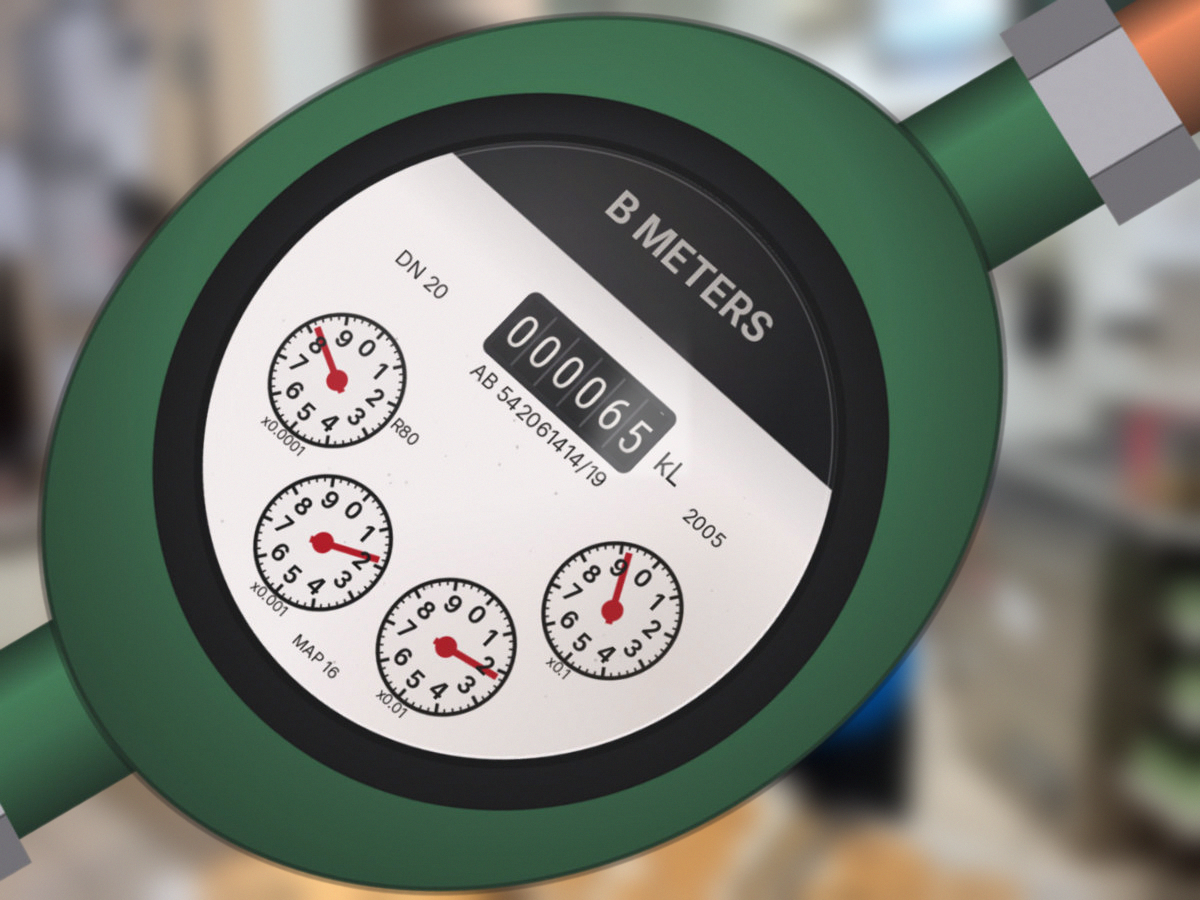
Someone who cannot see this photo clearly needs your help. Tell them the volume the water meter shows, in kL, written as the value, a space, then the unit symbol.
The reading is 64.9218 kL
